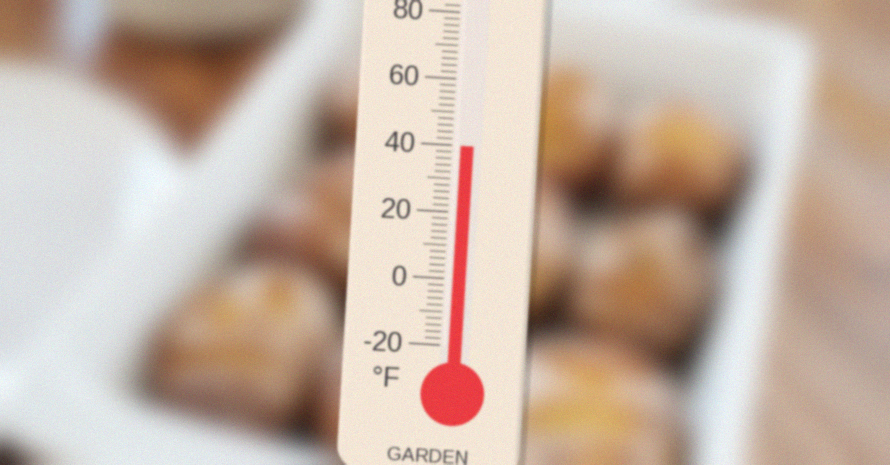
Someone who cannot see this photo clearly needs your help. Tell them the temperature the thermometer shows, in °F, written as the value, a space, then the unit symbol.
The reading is 40 °F
